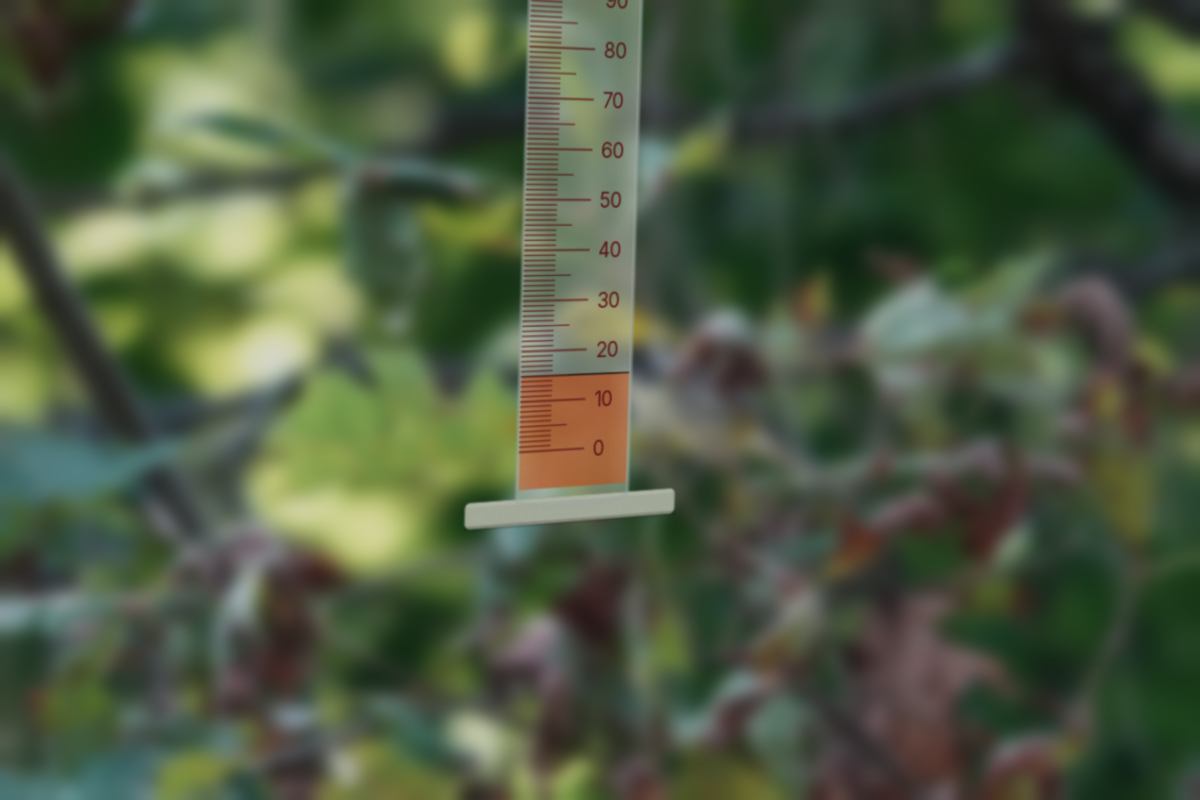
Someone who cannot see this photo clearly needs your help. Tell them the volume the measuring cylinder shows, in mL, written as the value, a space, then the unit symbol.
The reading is 15 mL
